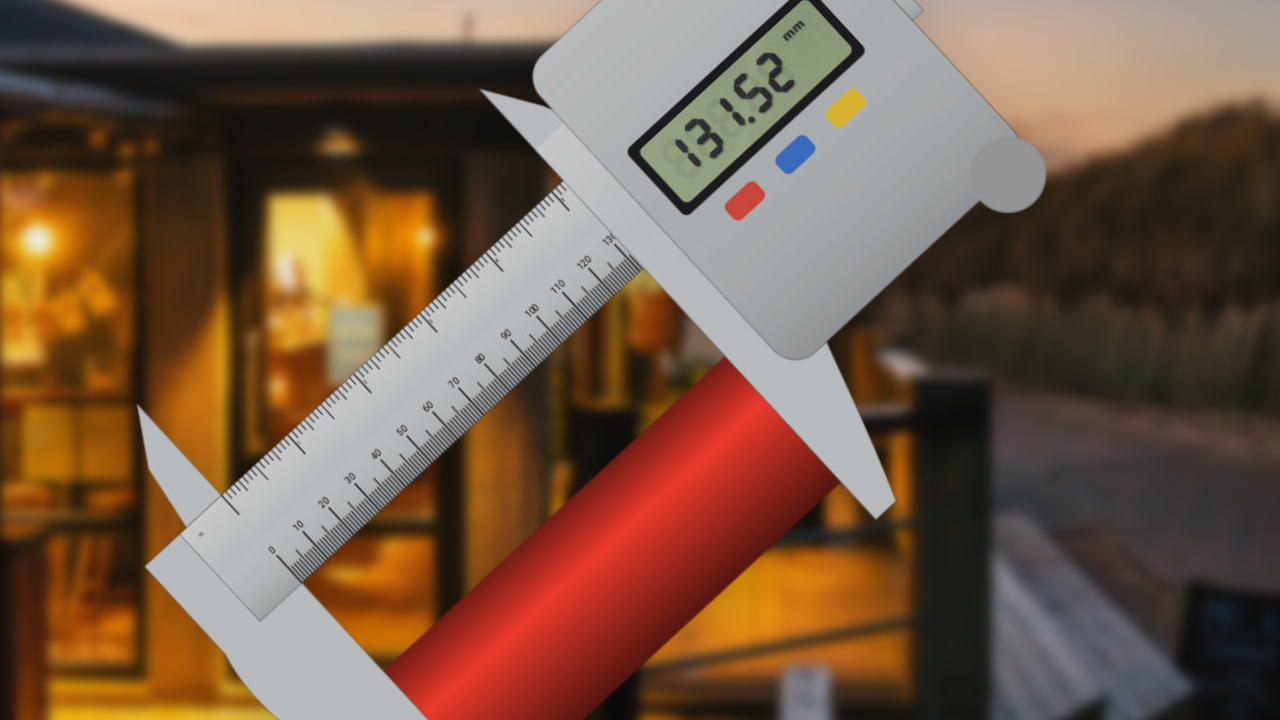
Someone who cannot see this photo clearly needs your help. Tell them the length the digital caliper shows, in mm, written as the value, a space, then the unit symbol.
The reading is 131.52 mm
